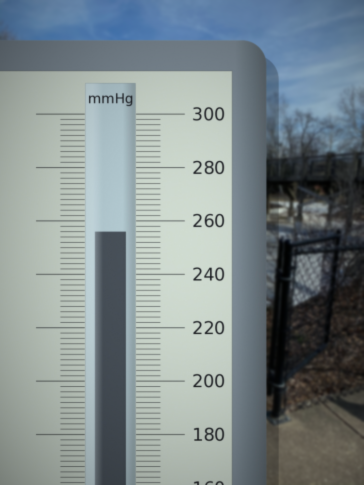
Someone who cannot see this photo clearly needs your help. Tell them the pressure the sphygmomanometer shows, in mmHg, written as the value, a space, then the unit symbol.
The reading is 256 mmHg
